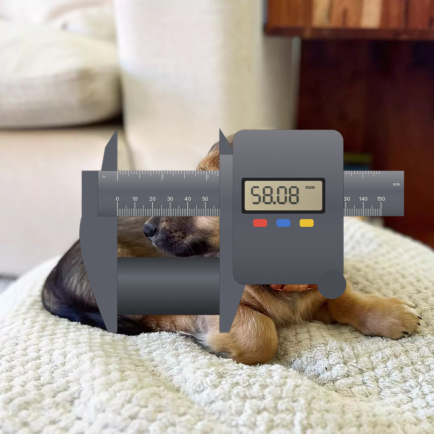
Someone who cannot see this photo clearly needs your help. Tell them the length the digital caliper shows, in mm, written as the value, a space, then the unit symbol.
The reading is 58.08 mm
